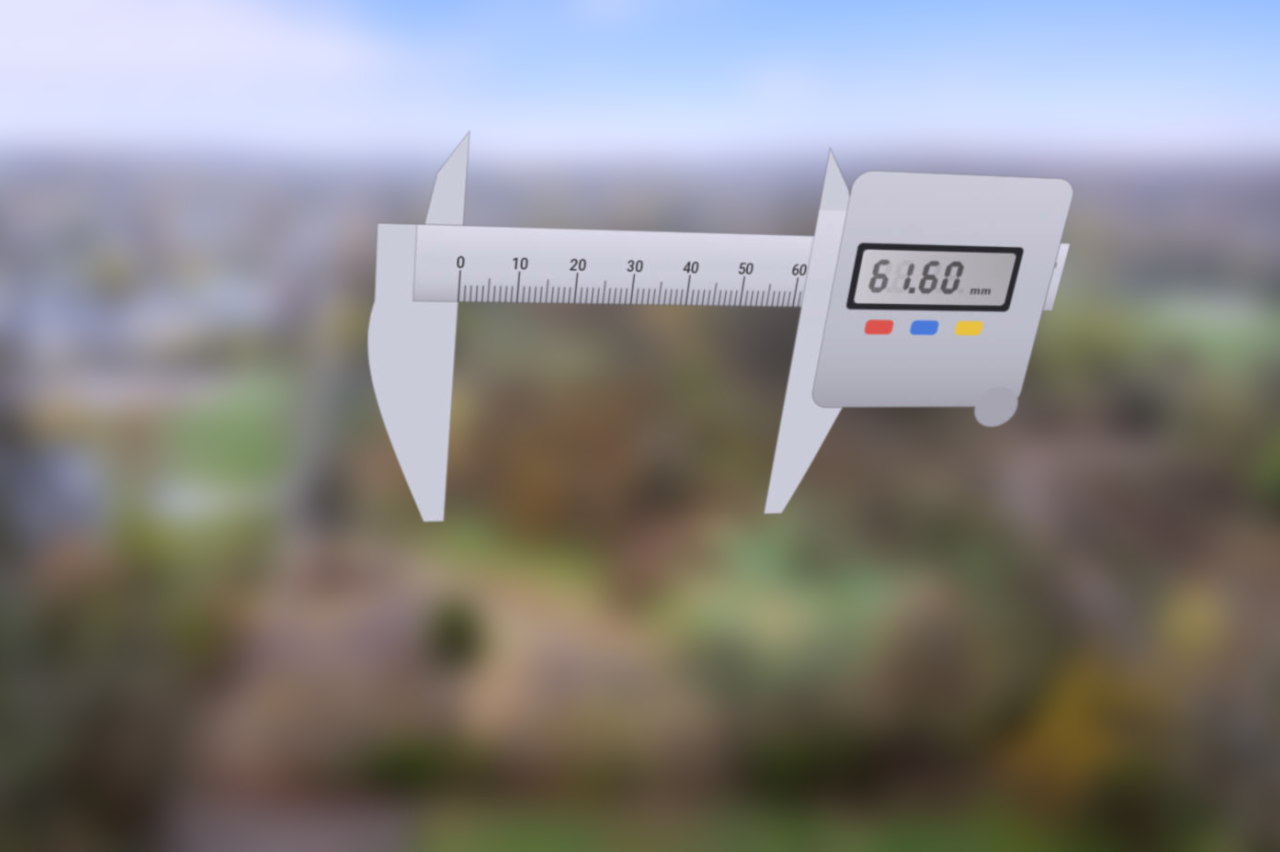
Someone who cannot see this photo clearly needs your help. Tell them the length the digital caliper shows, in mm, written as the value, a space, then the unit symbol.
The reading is 61.60 mm
